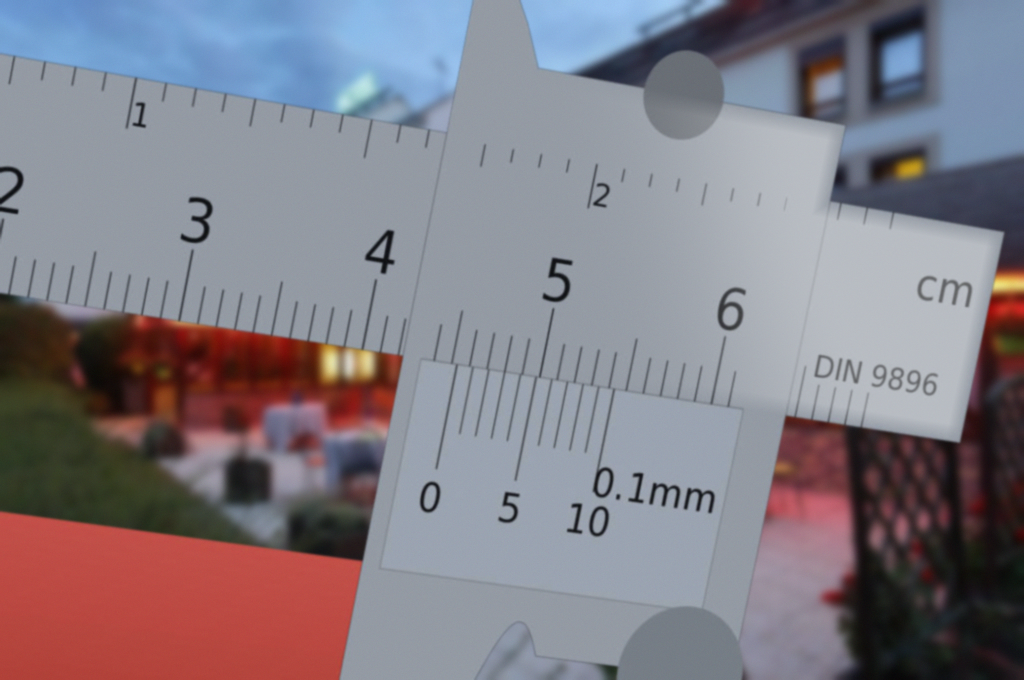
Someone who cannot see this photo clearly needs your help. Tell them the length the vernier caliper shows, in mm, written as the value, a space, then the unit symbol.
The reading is 45.3 mm
